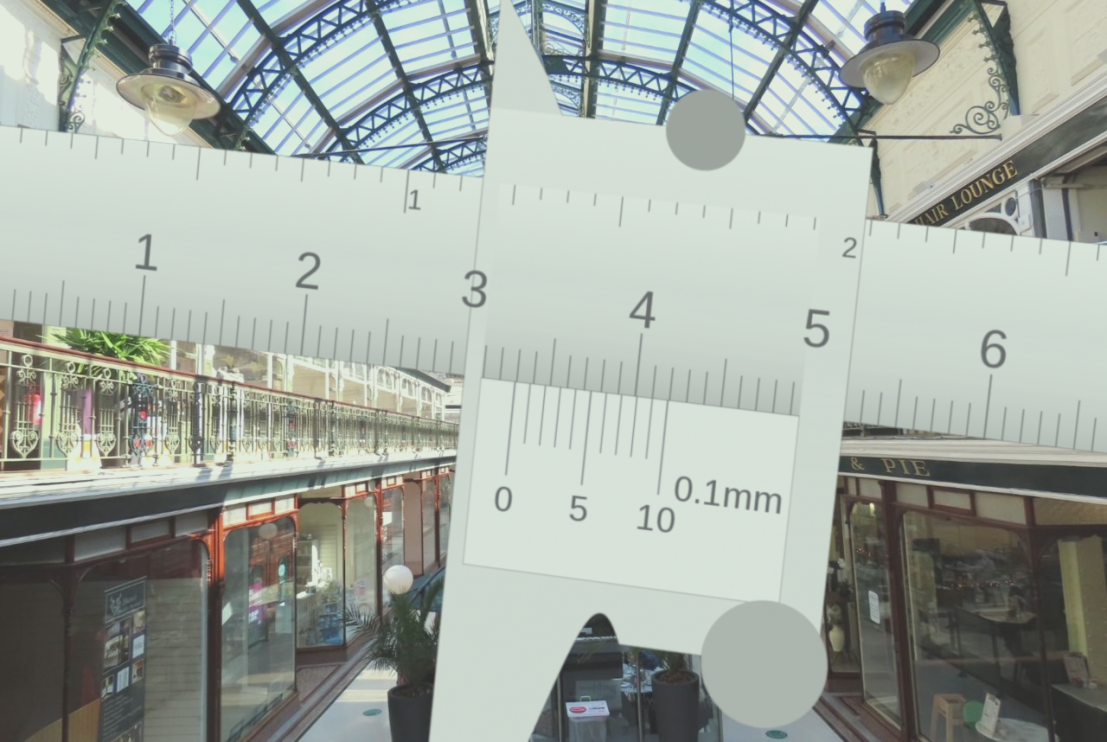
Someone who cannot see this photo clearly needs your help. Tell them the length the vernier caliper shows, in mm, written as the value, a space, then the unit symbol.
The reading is 32.9 mm
